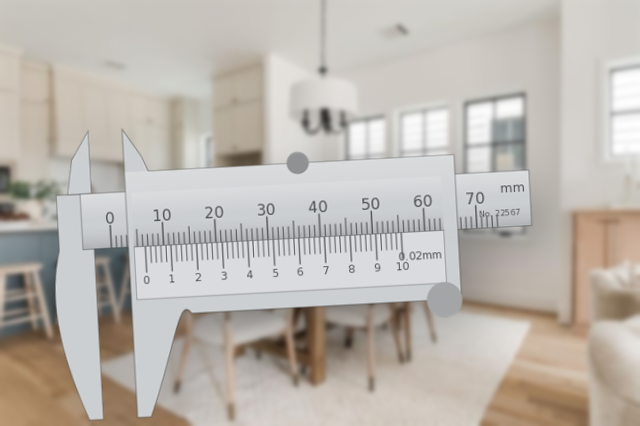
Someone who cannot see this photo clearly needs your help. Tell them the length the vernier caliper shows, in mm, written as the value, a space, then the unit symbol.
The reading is 6.5 mm
